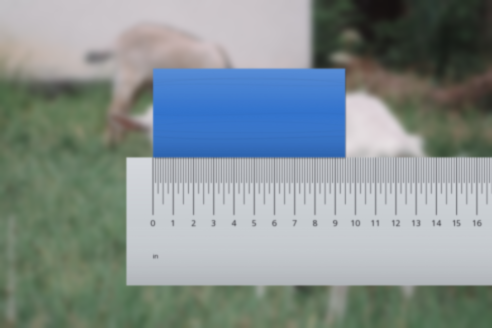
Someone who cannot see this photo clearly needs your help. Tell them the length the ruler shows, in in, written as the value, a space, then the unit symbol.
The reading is 9.5 in
